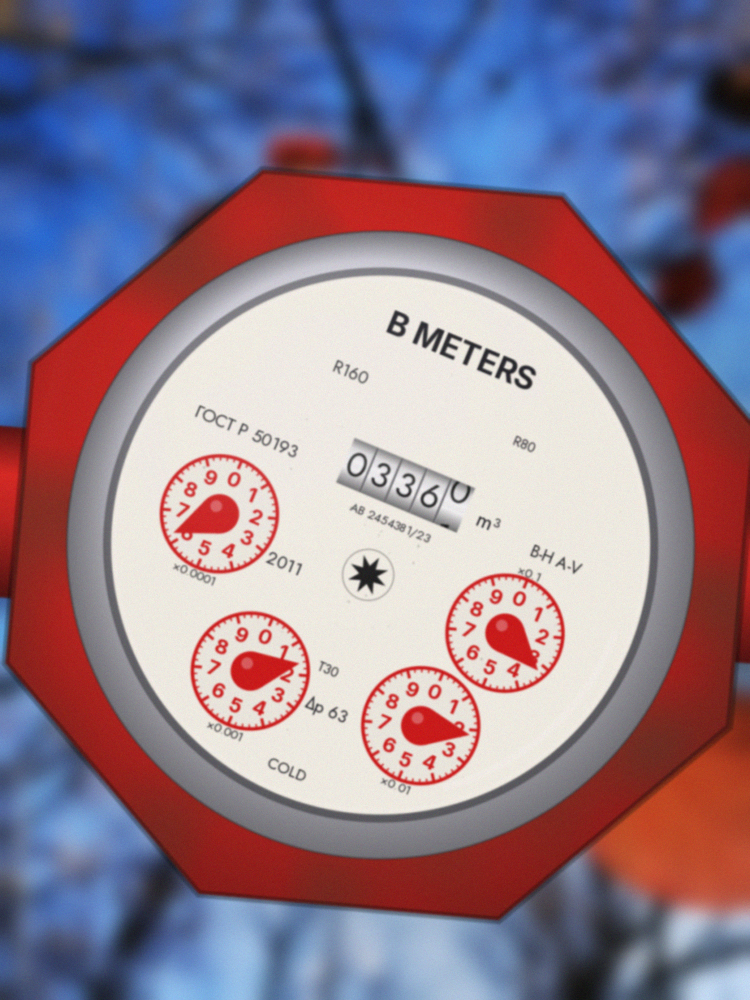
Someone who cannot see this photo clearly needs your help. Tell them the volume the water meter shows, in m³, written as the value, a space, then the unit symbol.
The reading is 3360.3216 m³
